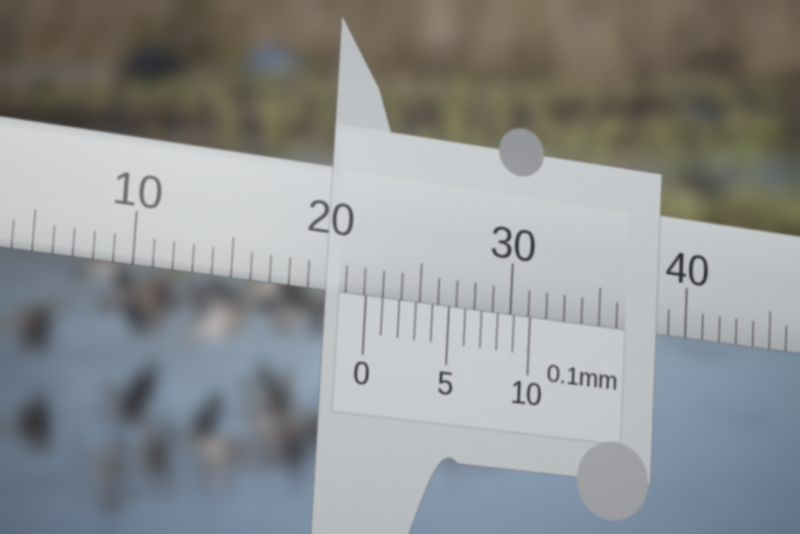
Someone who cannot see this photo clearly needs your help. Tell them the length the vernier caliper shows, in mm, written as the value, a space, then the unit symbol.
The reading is 22.1 mm
